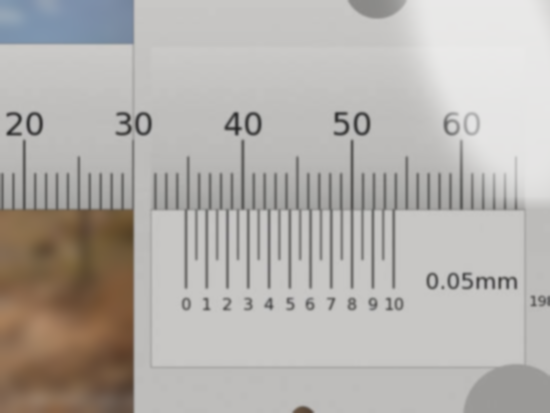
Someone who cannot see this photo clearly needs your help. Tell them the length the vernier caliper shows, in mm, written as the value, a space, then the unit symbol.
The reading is 34.8 mm
